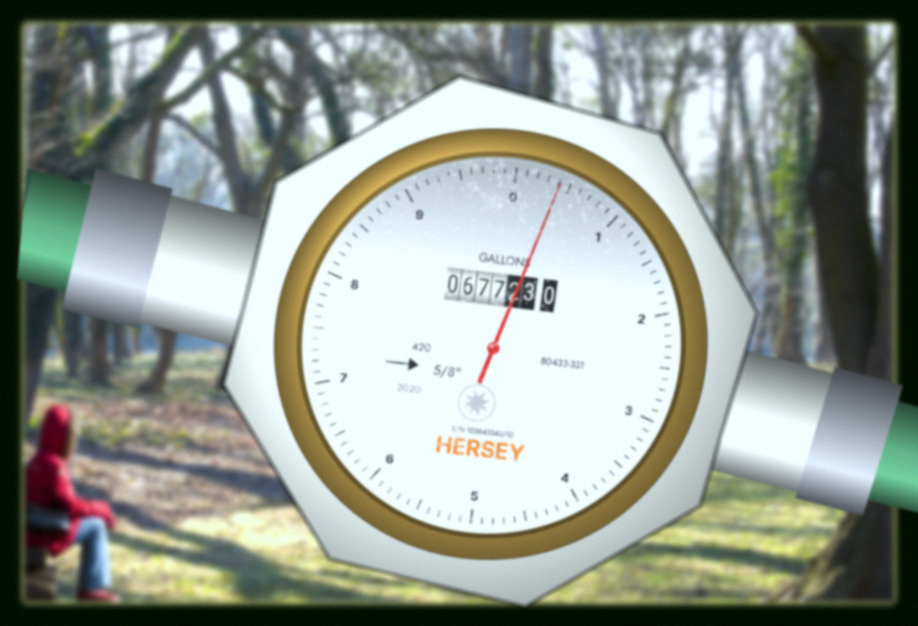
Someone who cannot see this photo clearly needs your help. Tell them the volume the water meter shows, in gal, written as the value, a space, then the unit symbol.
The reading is 677230.4 gal
